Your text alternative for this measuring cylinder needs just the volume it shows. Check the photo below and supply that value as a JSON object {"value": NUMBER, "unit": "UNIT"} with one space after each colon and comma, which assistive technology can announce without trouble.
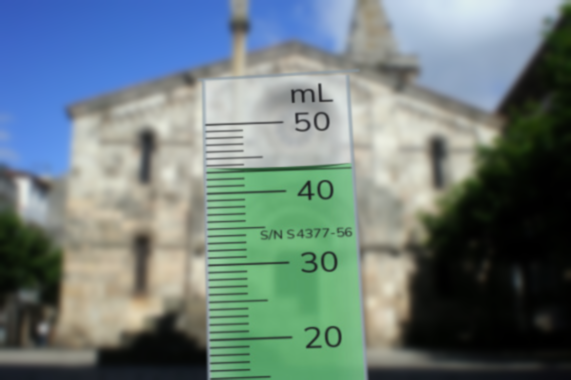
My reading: {"value": 43, "unit": "mL"}
